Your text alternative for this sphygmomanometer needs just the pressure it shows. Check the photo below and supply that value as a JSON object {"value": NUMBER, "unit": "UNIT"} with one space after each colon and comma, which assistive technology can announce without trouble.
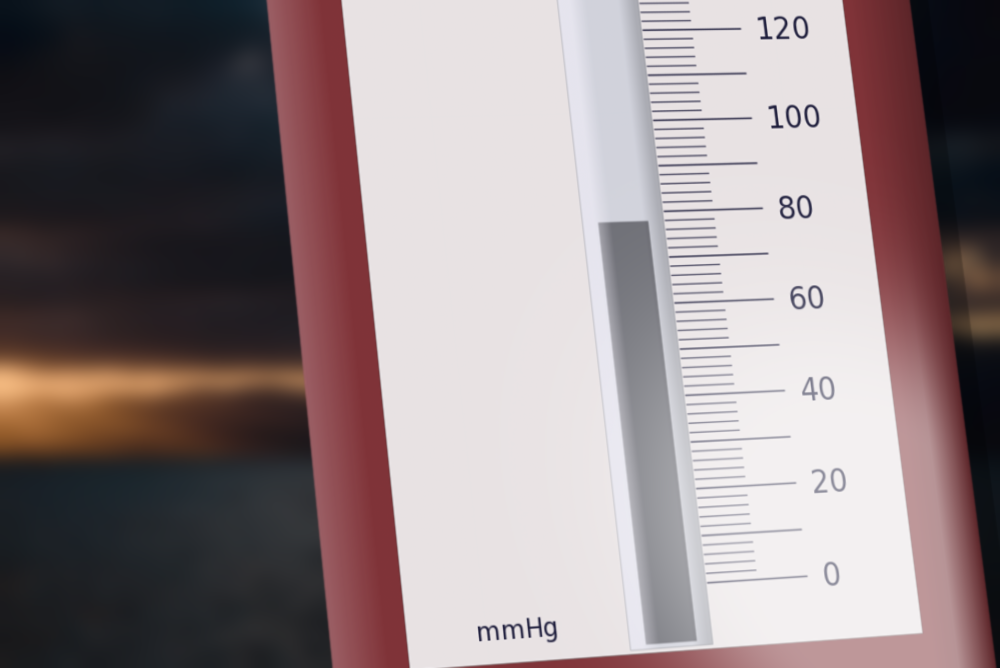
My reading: {"value": 78, "unit": "mmHg"}
